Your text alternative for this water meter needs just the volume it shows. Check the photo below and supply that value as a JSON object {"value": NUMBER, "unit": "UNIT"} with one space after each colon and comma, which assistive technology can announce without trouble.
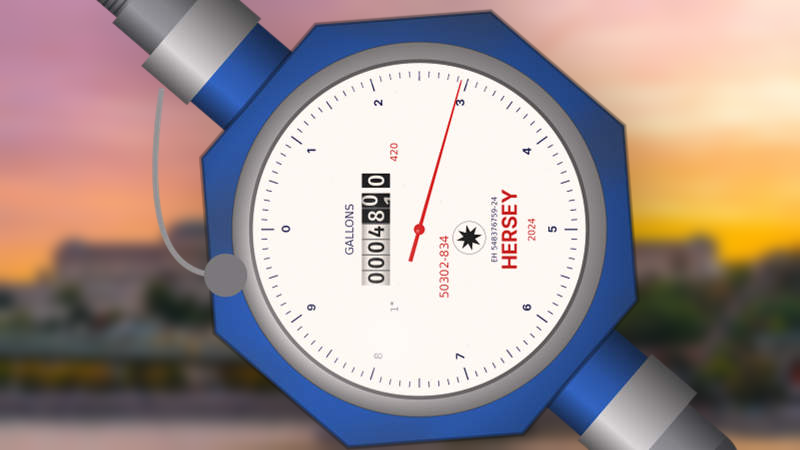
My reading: {"value": 4802.9, "unit": "gal"}
